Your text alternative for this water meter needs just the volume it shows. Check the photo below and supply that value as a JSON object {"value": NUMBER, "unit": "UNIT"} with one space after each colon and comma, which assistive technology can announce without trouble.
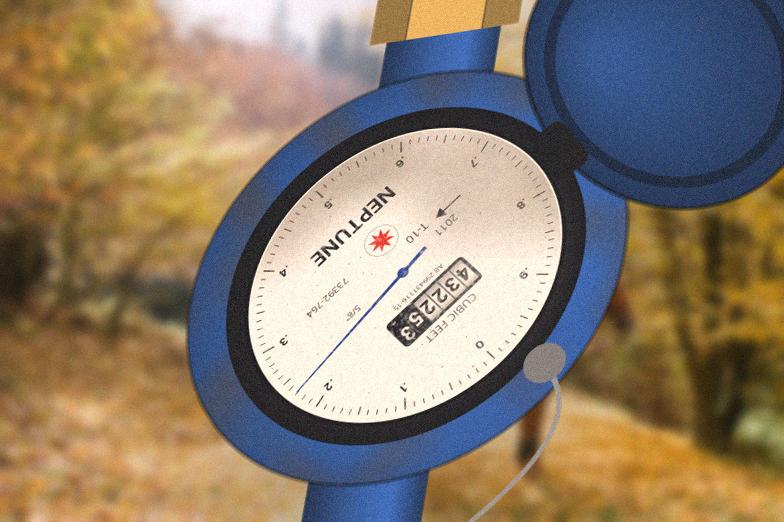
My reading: {"value": 432253.23, "unit": "ft³"}
